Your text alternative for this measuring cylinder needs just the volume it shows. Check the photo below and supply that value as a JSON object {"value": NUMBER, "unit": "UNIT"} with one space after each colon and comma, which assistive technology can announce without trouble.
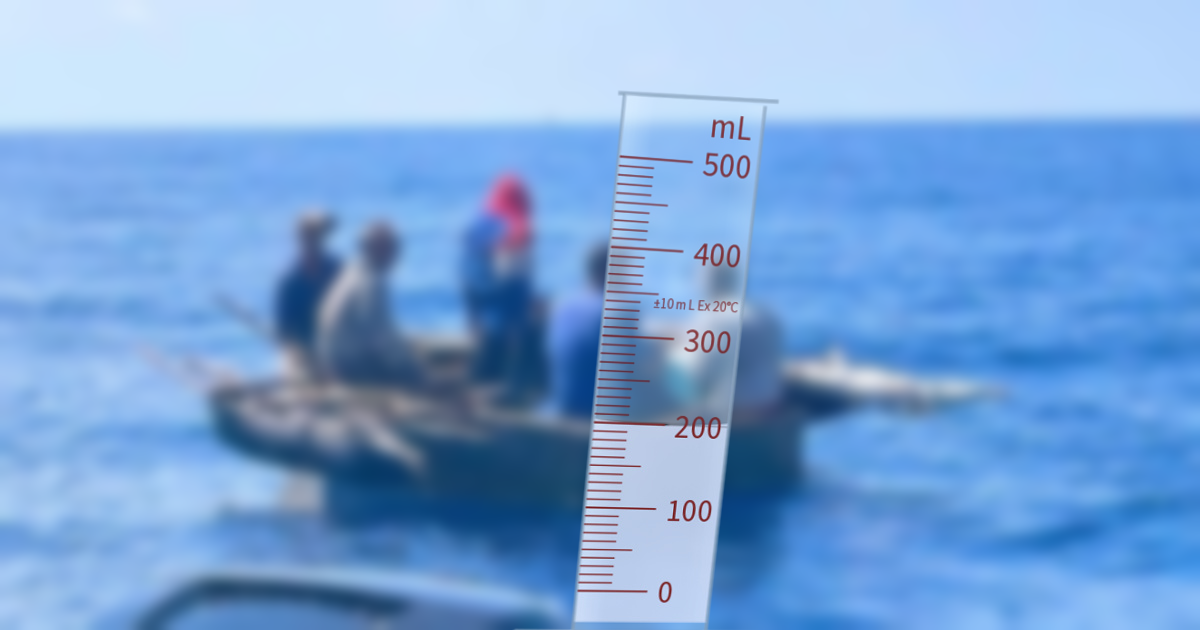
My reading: {"value": 200, "unit": "mL"}
